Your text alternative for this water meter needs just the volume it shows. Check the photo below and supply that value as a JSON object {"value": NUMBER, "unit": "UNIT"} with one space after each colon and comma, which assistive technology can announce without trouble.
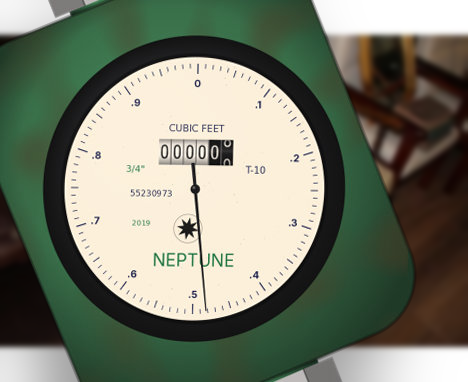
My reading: {"value": 8.48, "unit": "ft³"}
